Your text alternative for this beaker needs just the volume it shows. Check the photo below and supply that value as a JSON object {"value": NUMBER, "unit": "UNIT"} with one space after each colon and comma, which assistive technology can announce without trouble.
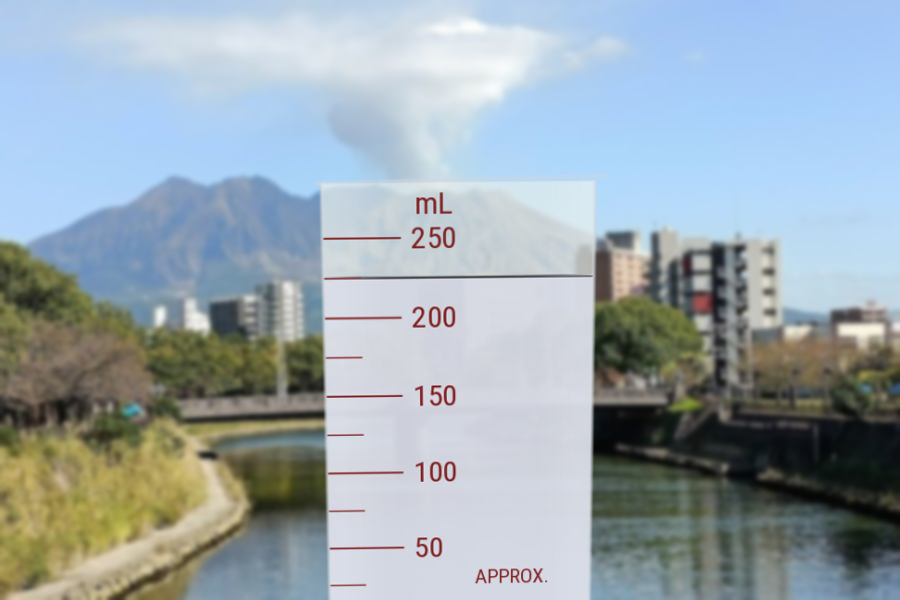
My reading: {"value": 225, "unit": "mL"}
